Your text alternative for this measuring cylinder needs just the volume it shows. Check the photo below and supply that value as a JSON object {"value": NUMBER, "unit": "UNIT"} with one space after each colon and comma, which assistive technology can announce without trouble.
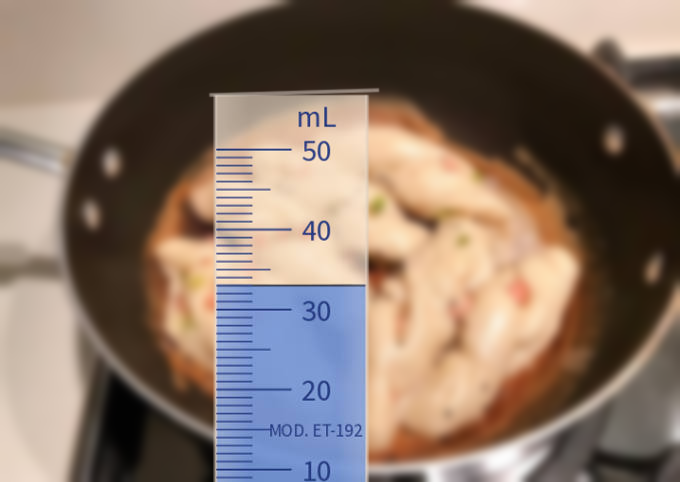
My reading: {"value": 33, "unit": "mL"}
